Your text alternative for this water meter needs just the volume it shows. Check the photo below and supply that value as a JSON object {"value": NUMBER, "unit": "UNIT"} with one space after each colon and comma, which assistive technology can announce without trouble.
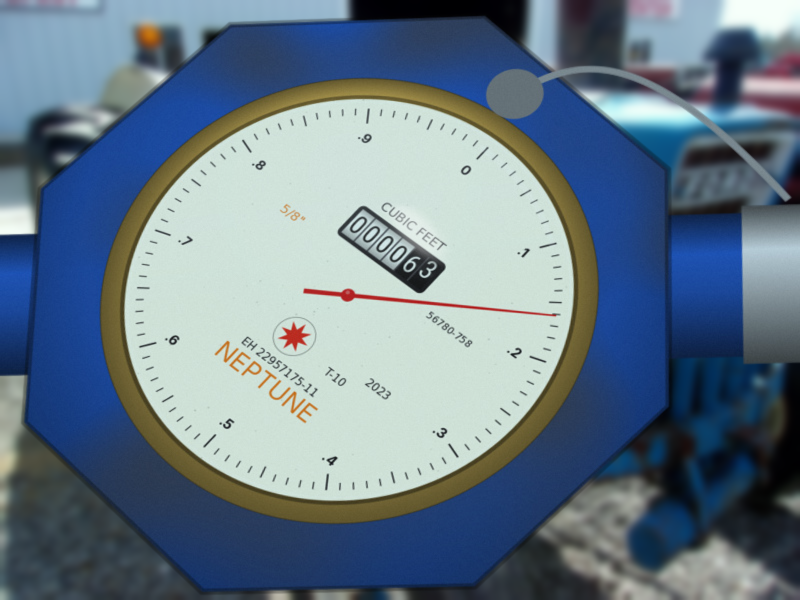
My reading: {"value": 63.16, "unit": "ft³"}
